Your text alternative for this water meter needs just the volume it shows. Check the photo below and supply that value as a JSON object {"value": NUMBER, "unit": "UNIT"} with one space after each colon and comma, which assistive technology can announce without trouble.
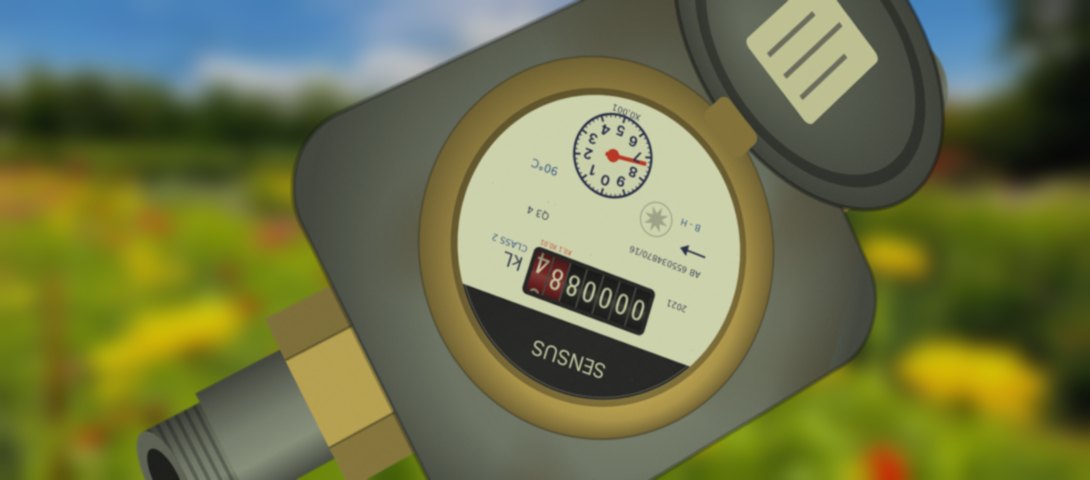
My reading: {"value": 8.837, "unit": "kL"}
